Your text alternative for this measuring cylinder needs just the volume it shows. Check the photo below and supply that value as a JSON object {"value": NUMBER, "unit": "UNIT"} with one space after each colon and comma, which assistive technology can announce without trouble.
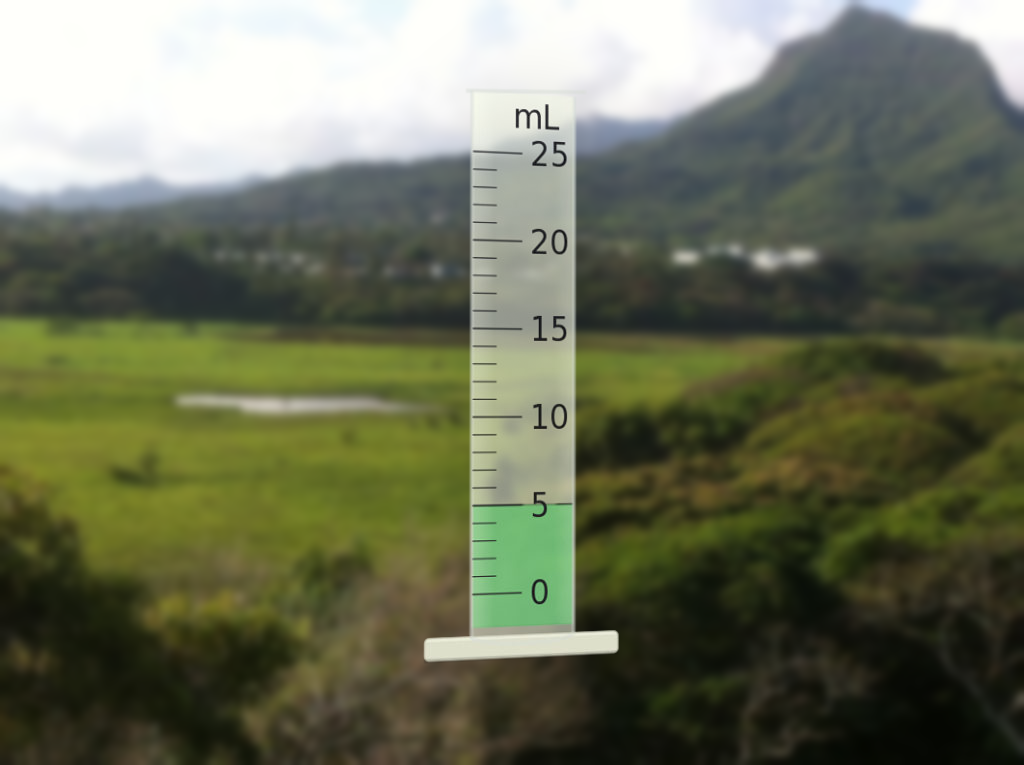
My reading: {"value": 5, "unit": "mL"}
